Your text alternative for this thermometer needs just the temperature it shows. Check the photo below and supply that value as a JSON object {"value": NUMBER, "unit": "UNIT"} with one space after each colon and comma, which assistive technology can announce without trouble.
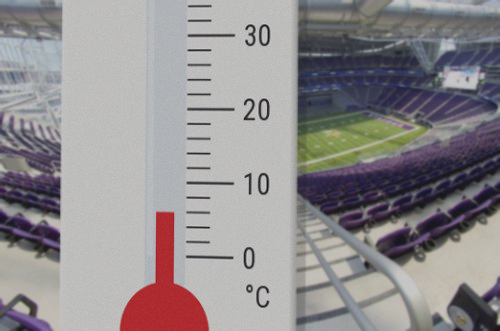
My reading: {"value": 6, "unit": "°C"}
